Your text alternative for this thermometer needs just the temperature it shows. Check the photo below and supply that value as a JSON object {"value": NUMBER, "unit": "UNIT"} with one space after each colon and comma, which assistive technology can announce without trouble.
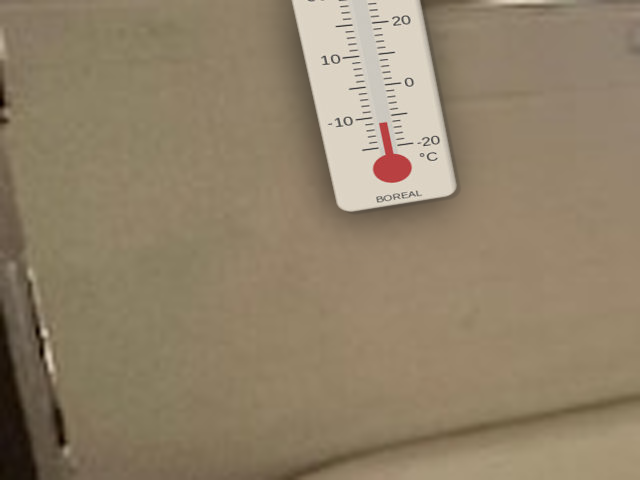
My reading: {"value": -12, "unit": "°C"}
